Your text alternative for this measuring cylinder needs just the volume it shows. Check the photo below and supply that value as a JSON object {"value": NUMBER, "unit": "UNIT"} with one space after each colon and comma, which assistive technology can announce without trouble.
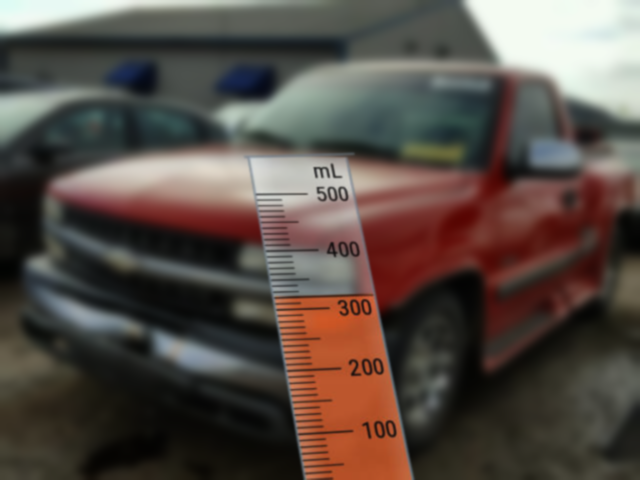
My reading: {"value": 320, "unit": "mL"}
